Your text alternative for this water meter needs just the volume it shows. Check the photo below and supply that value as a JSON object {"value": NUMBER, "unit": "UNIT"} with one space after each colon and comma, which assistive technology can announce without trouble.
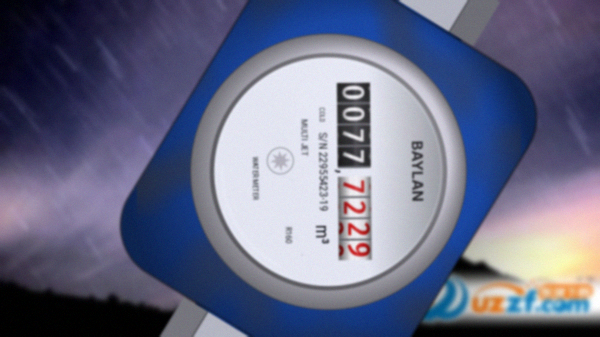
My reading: {"value": 77.7229, "unit": "m³"}
